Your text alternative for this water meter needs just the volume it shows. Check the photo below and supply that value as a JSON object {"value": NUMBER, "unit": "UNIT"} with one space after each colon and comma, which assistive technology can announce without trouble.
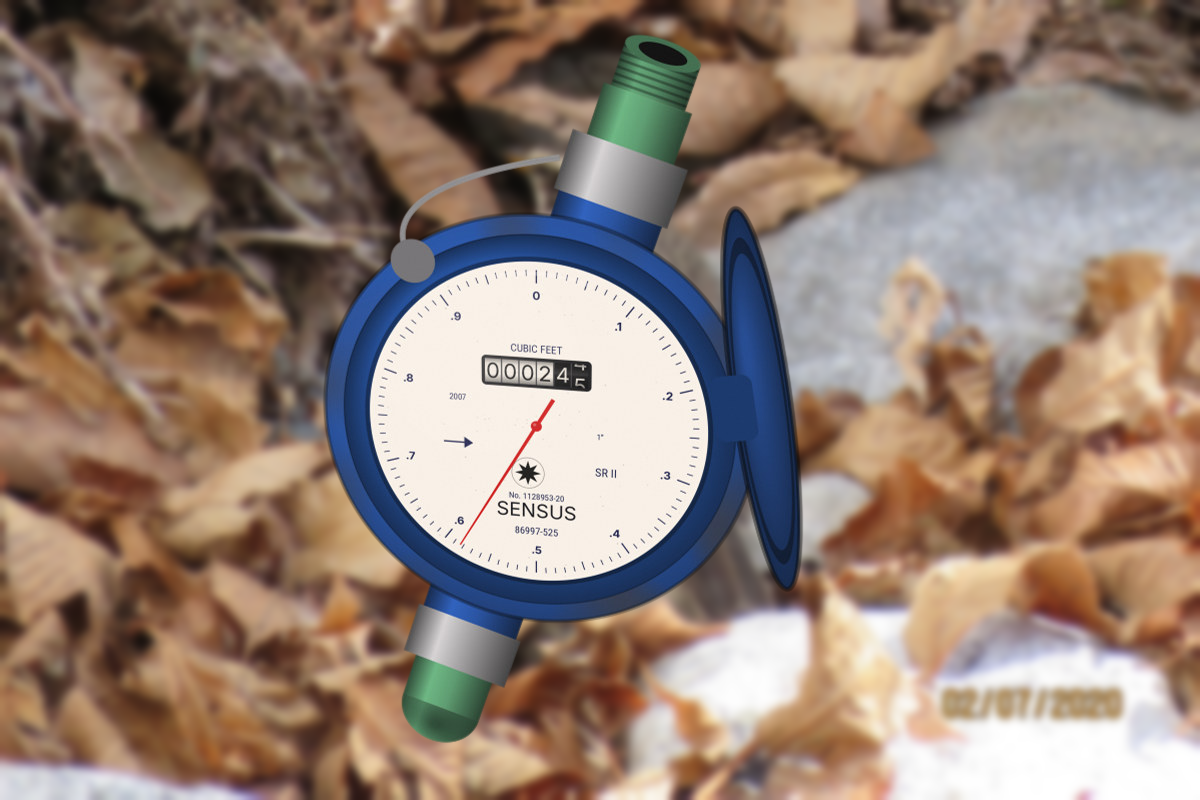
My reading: {"value": 244.58, "unit": "ft³"}
